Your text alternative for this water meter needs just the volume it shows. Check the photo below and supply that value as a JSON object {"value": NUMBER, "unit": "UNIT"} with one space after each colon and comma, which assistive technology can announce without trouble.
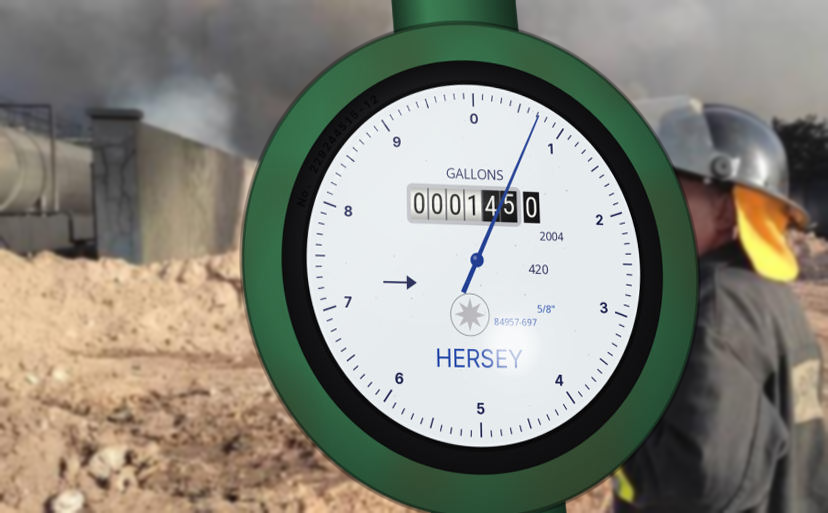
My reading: {"value": 1450.7, "unit": "gal"}
